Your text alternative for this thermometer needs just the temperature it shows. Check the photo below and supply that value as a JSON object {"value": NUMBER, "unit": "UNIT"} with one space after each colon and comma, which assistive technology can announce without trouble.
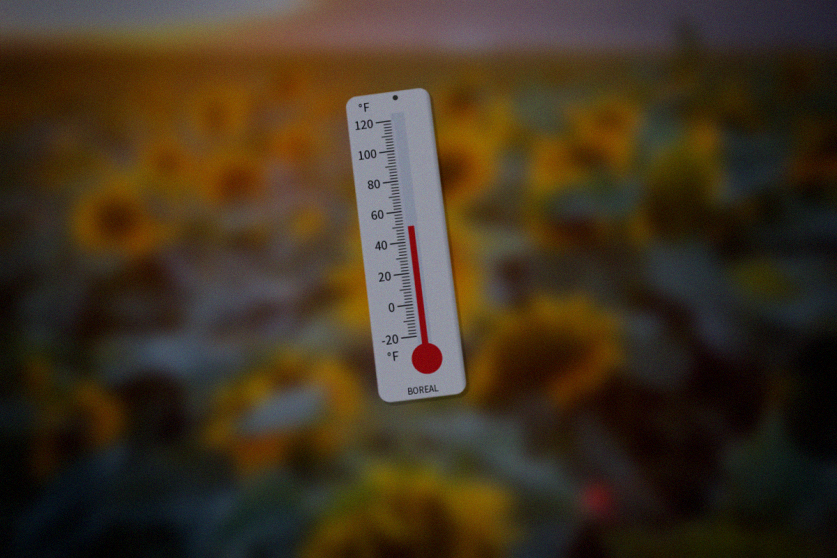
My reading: {"value": 50, "unit": "°F"}
